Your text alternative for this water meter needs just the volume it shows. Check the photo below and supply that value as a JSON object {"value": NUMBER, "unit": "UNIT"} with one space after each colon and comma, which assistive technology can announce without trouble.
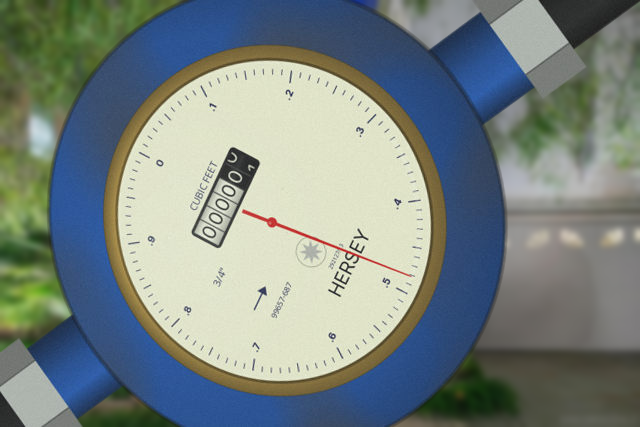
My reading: {"value": 0.48, "unit": "ft³"}
